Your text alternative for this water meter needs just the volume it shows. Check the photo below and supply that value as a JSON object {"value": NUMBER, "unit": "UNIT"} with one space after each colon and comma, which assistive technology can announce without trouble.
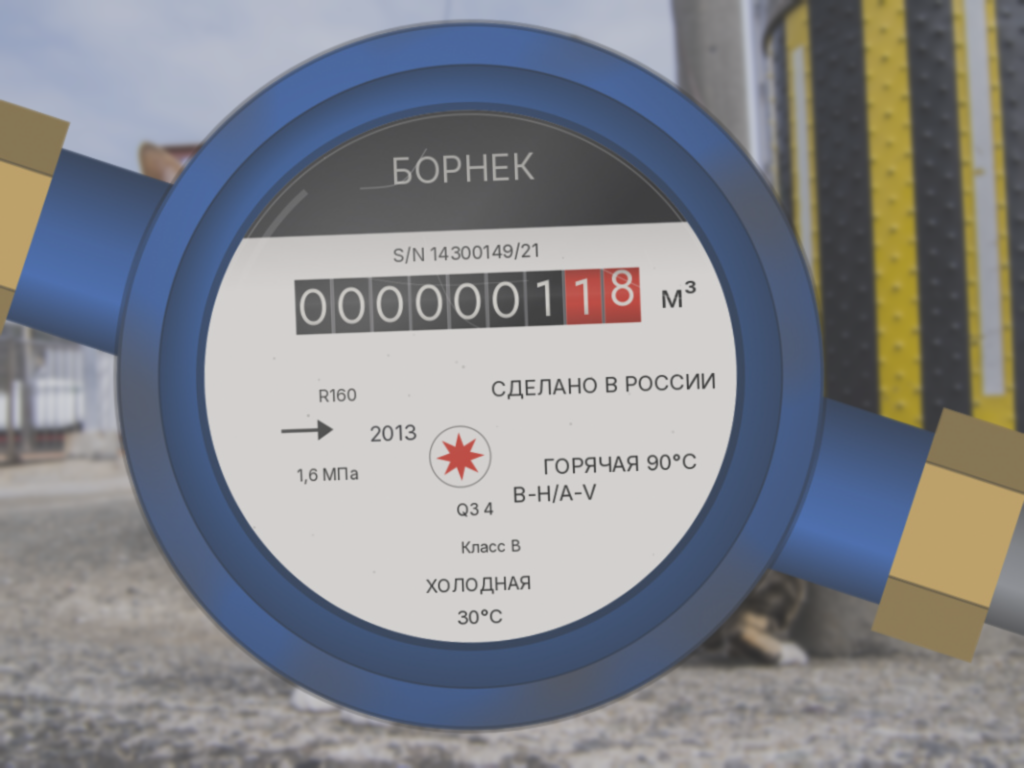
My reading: {"value": 1.18, "unit": "m³"}
